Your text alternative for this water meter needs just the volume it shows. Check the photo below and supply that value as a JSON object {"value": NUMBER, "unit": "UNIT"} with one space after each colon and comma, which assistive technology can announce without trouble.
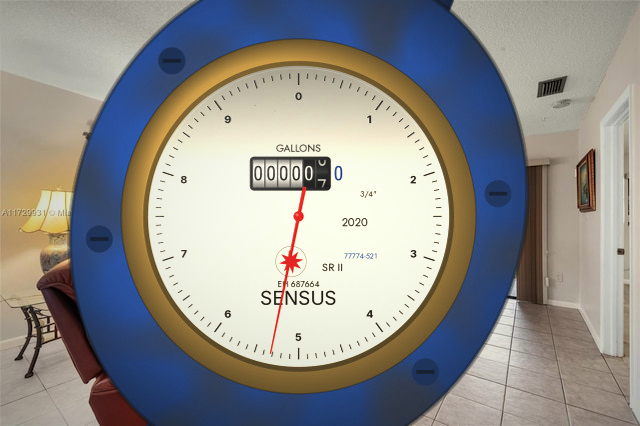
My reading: {"value": 65.3, "unit": "gal"}
